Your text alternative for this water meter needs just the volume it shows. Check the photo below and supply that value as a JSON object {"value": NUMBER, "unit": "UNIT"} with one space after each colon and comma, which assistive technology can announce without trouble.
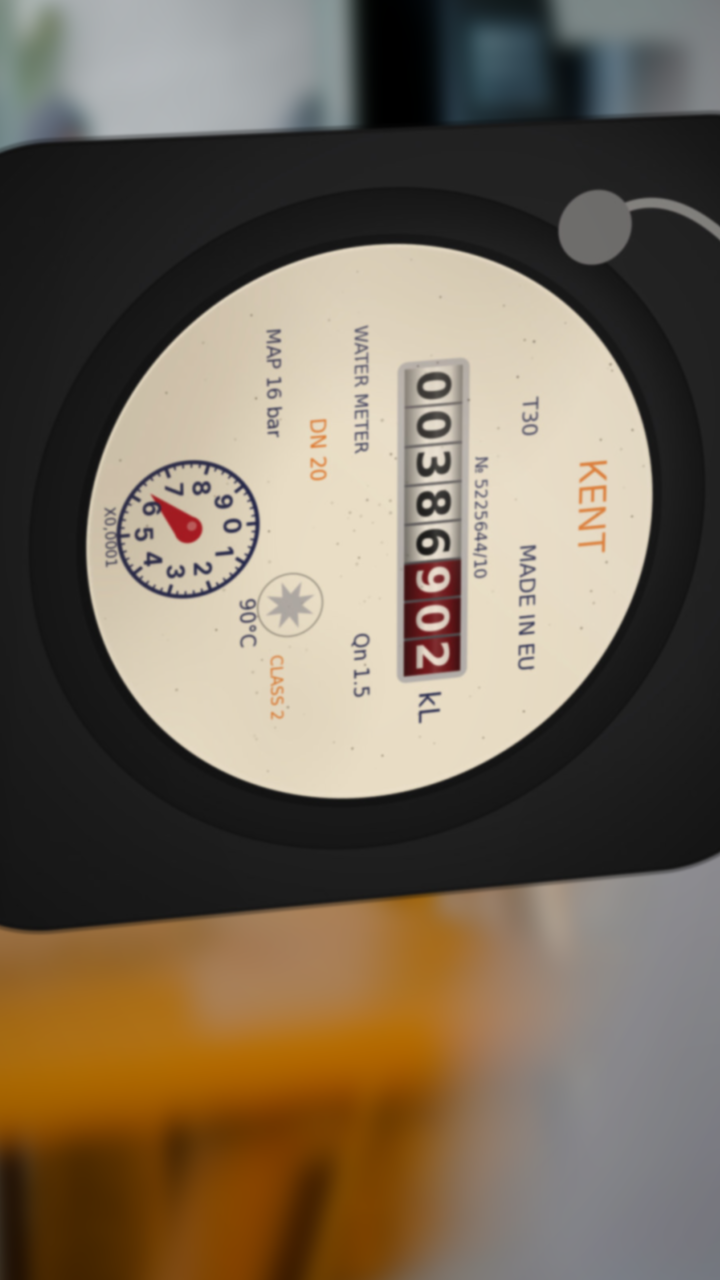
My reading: {"value": 386.9026, "unit": "kL"}
